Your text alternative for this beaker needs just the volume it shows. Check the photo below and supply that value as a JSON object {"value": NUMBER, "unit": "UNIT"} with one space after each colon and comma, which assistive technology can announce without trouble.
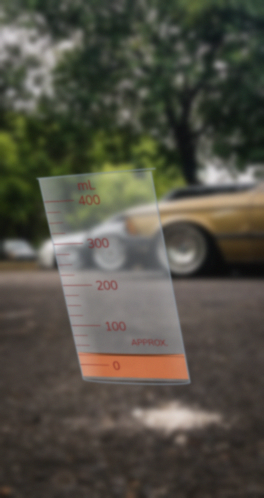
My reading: {"value": 25, "unit": "mL"}
